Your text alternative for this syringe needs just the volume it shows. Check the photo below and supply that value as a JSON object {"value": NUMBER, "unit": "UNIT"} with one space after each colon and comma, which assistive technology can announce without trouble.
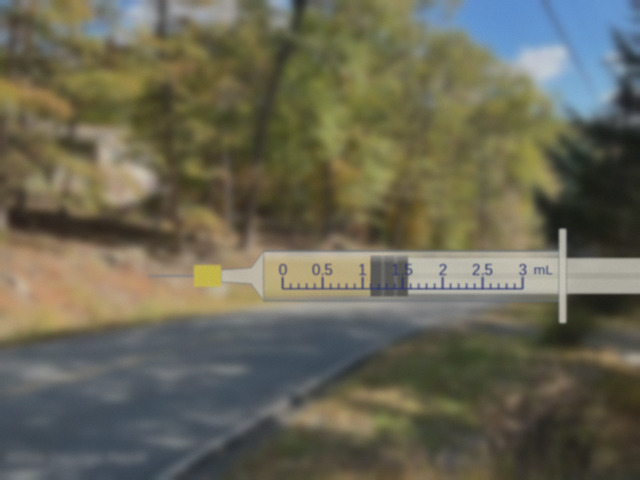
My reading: {"value": 1.1, "unit": "mL"}
